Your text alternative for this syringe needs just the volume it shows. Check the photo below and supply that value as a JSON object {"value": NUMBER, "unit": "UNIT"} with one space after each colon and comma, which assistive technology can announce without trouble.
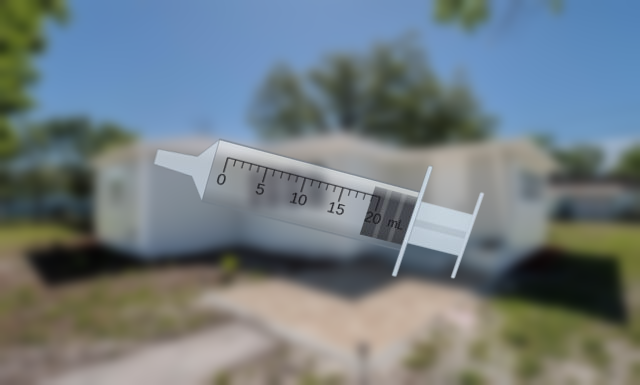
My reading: {"value": 19, "unit": "mL"}
